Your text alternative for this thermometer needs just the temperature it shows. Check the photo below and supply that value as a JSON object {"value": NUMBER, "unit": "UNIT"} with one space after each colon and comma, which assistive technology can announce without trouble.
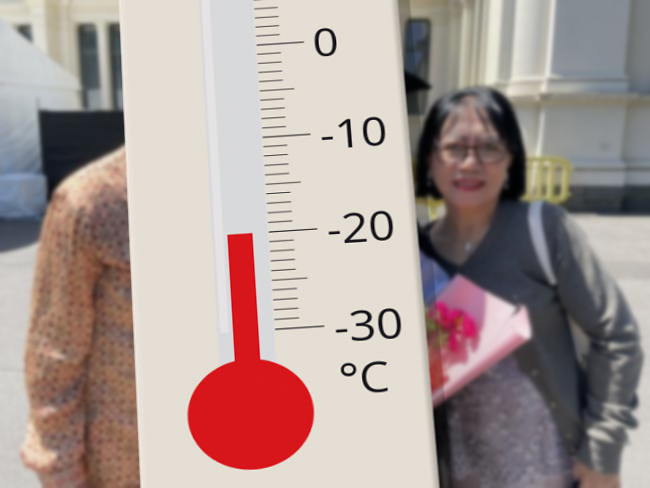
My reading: {"value": -20, "unit": "°C"}
